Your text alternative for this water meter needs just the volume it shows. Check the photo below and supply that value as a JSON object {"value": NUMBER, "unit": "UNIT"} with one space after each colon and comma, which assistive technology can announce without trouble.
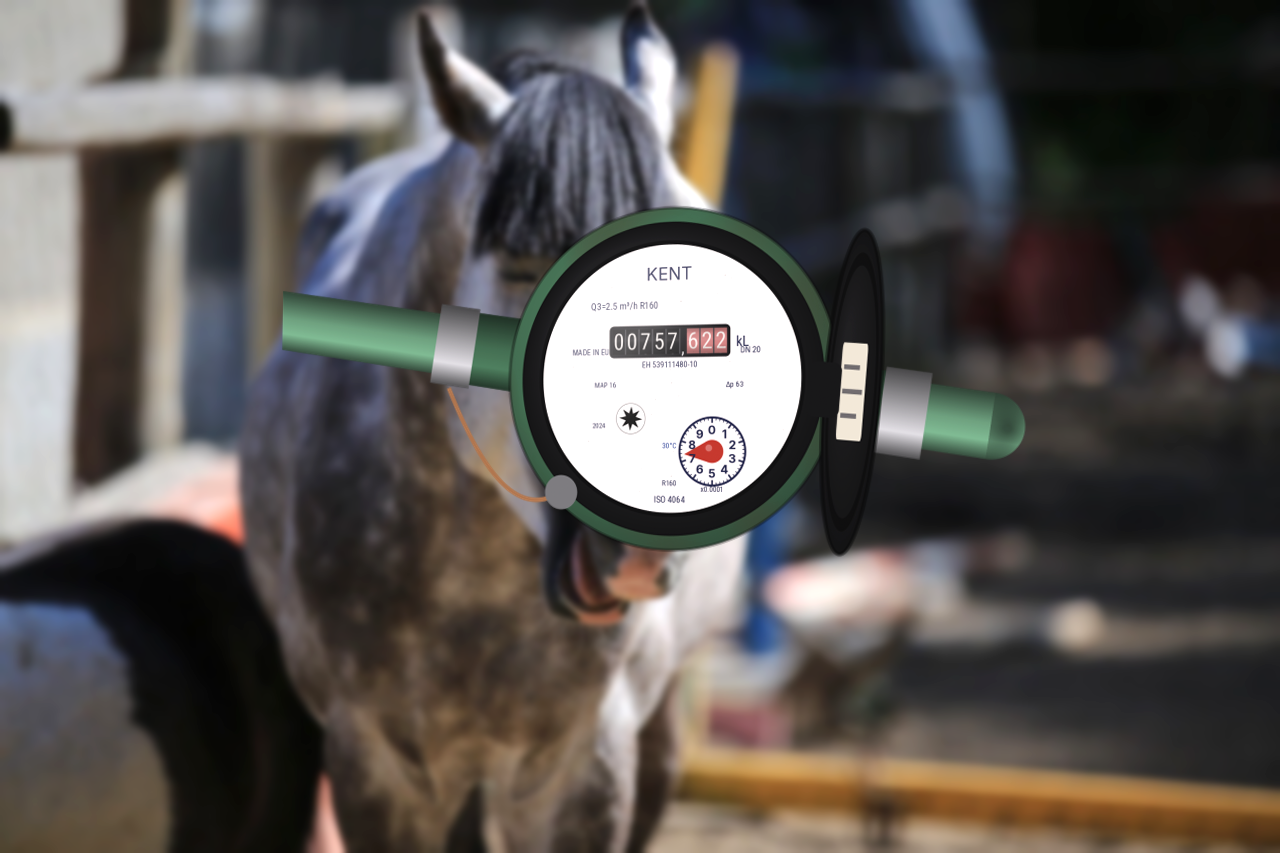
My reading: {"value": 757.6227, "unit": "kL"}
